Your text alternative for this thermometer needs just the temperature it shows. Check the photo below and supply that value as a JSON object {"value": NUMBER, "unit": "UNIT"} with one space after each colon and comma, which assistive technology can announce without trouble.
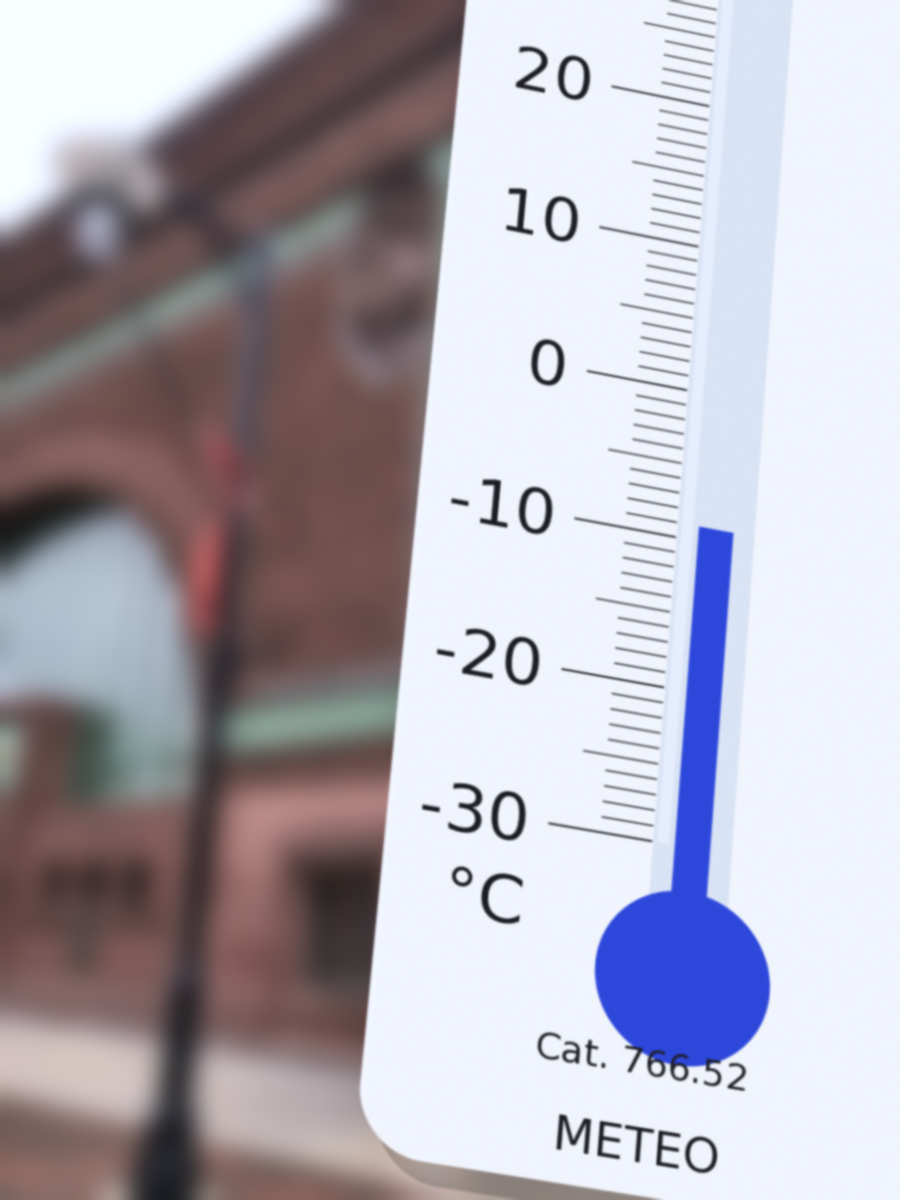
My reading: {"value": -9, "unit": "°C"}
